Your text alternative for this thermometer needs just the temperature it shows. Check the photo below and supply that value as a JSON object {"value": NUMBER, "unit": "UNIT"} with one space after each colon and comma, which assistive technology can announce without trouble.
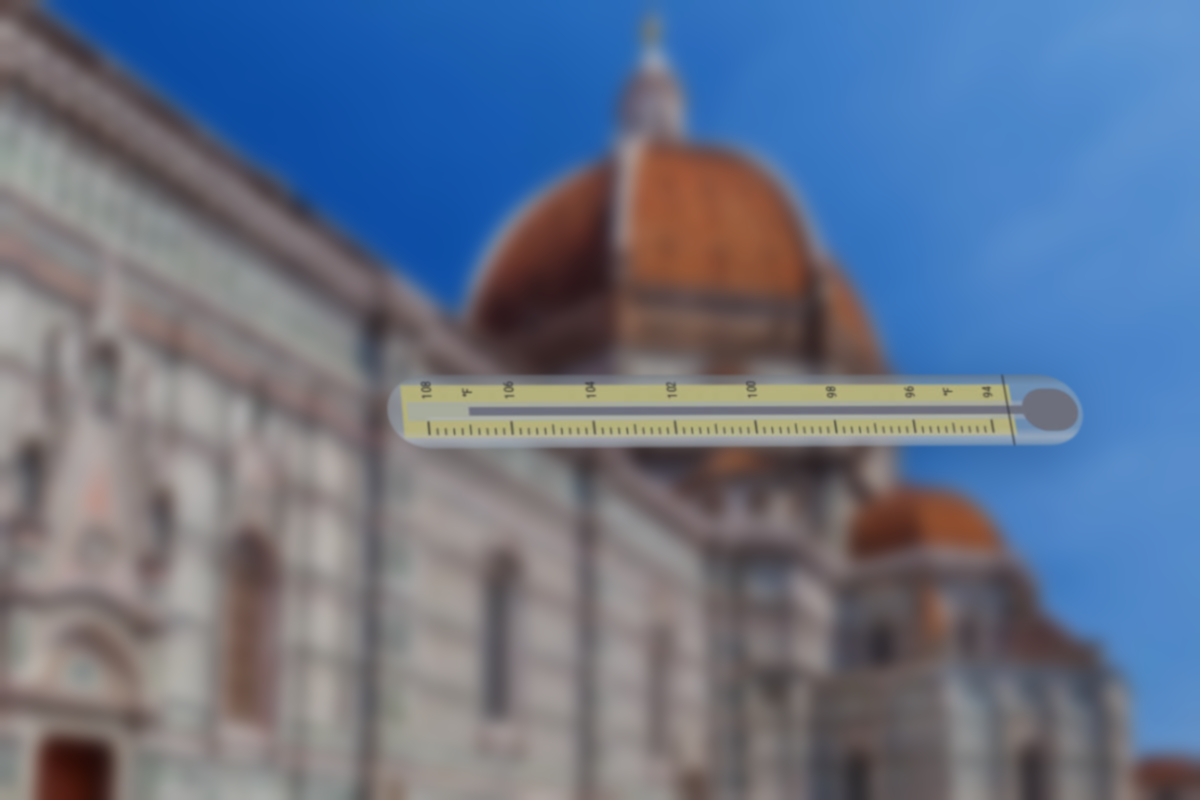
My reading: {"value": 107, "unit": "°F"}
